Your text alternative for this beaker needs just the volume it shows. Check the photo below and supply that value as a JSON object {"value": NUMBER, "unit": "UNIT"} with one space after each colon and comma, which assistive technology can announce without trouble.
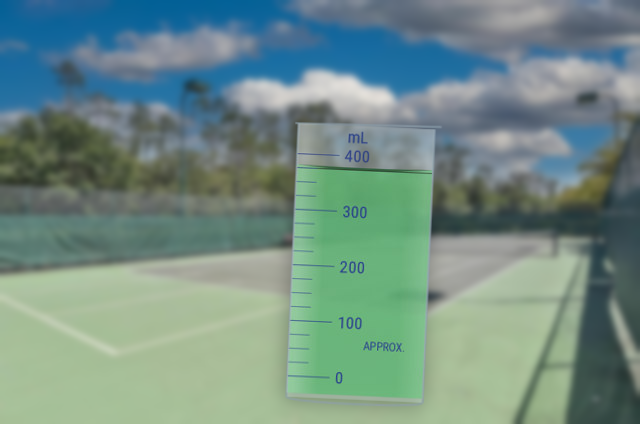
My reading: {"value": 375, "unit": "mL"}
